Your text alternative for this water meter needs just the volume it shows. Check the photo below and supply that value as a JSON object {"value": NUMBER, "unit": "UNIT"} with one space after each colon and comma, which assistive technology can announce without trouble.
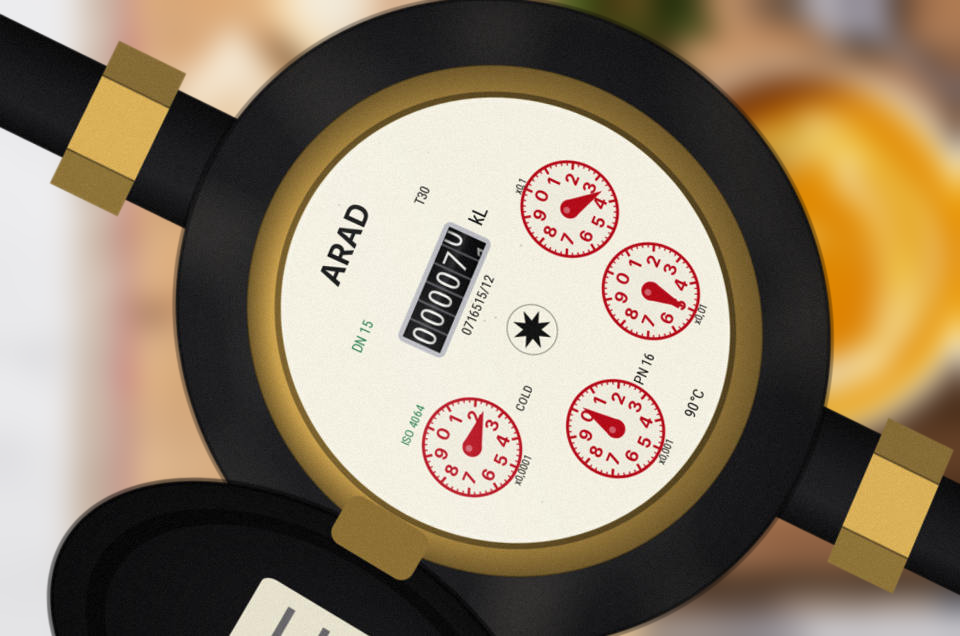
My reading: {"value": 70.3502, "unit": "kL"}
